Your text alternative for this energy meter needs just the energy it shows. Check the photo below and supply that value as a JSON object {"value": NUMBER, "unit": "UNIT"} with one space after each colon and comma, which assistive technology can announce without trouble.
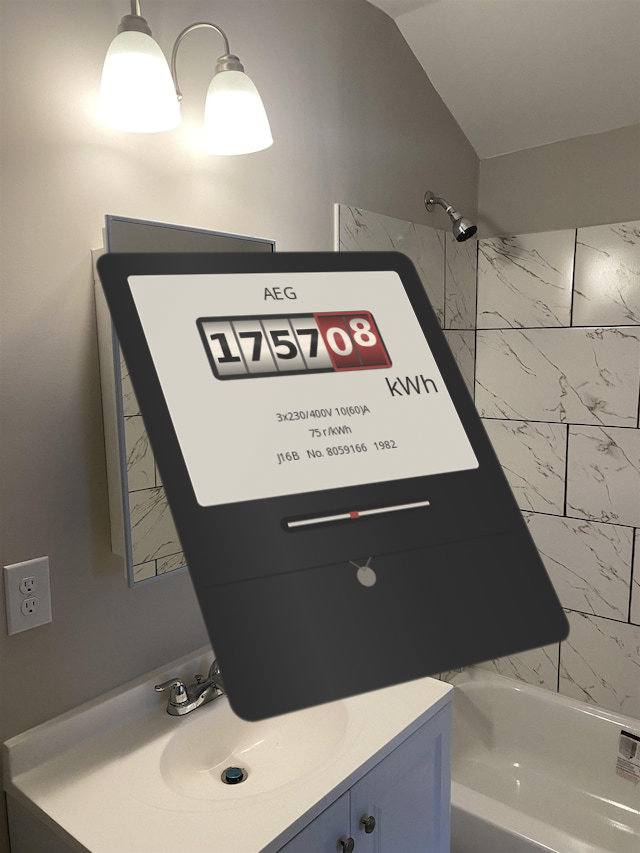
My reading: {"value": 1757.08, "unit": "kWh"}
